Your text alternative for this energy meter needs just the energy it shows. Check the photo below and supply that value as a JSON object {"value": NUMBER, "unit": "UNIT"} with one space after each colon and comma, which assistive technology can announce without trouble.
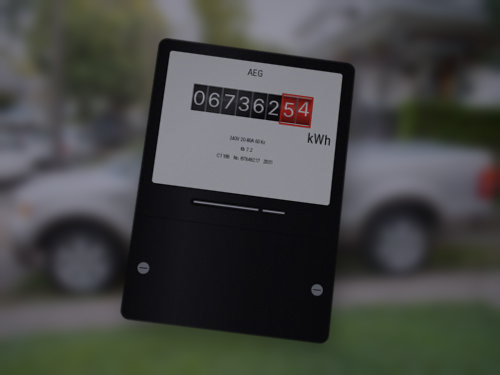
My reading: {"value": 67362.54, "unit": "kWh"}
